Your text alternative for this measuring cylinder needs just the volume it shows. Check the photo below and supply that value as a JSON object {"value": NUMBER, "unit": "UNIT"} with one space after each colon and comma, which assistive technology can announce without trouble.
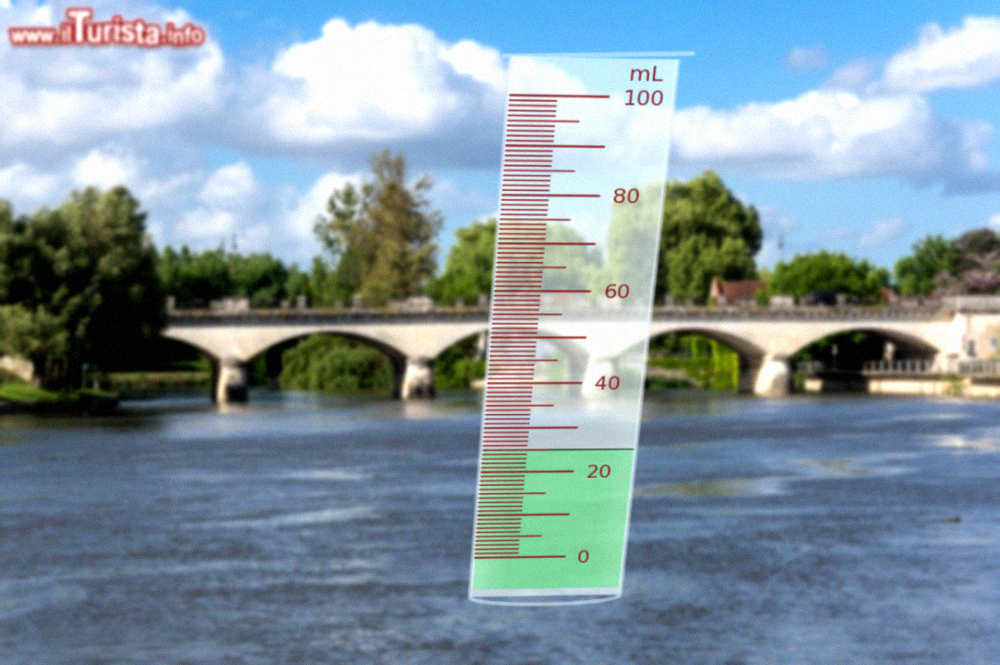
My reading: {"value": 25, "unit": "mL"}
